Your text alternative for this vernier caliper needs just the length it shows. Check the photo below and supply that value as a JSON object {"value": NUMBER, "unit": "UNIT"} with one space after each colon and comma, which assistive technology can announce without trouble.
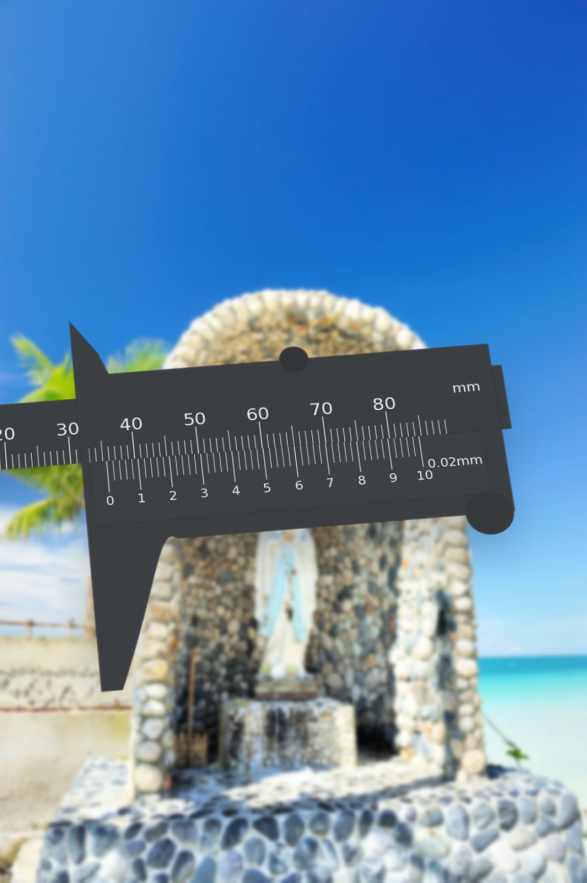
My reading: {"value": 35.6, "unit": "mm"}
